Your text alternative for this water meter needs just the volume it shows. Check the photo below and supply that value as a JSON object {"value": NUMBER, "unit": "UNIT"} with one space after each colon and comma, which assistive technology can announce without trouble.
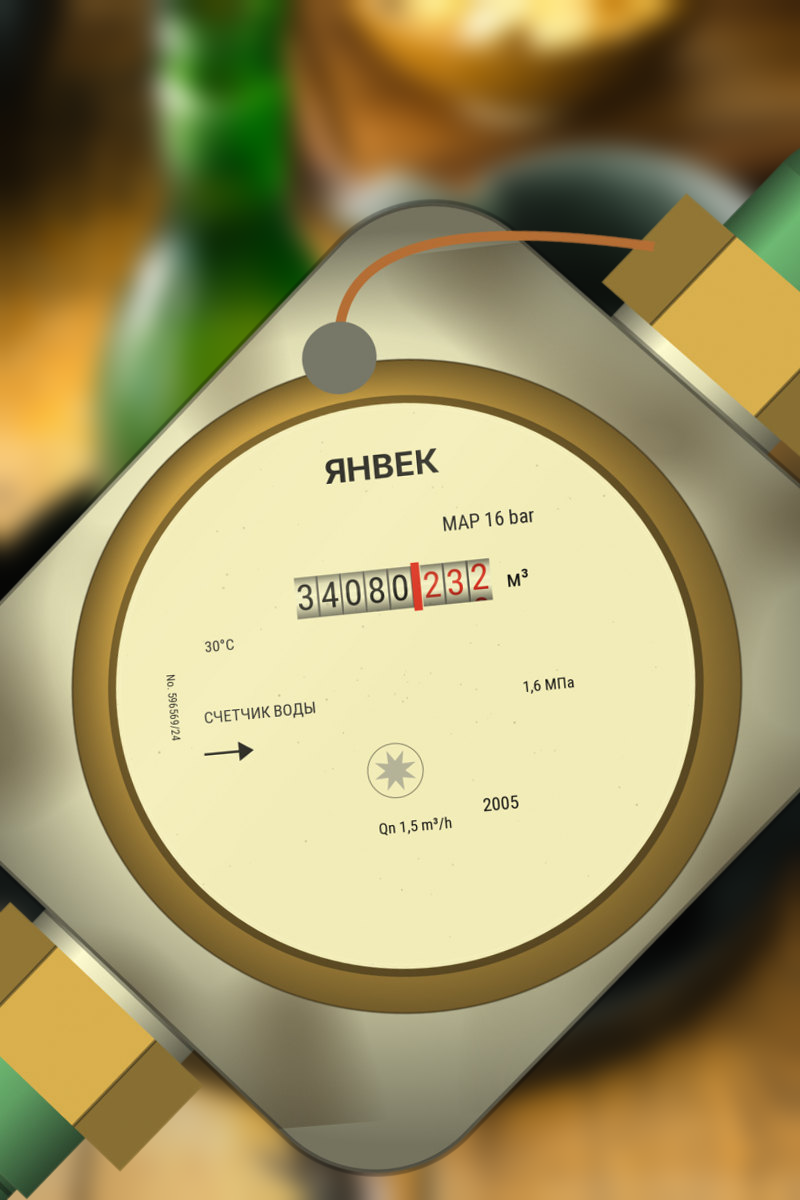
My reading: {"value": 34080.232, "unit": "m³"}
